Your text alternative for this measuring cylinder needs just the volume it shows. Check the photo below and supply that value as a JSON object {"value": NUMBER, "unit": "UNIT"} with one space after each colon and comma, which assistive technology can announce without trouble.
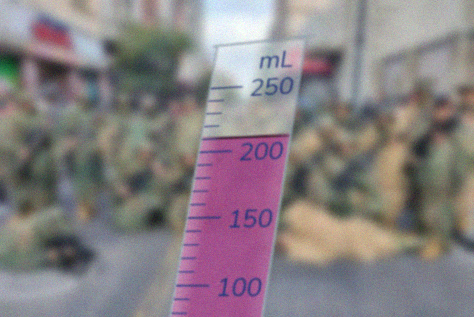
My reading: {"value": 210, "unit": "mL"}
